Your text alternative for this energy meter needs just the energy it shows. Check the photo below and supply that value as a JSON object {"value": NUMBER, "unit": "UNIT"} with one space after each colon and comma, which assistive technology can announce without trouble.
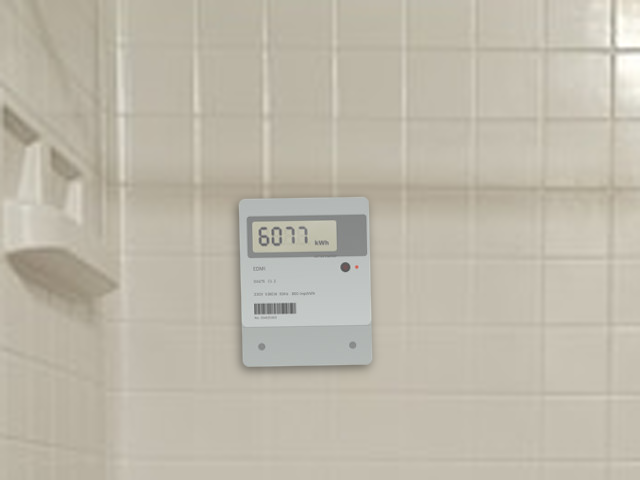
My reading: {"value": 6077, "unit": "kWh"}
